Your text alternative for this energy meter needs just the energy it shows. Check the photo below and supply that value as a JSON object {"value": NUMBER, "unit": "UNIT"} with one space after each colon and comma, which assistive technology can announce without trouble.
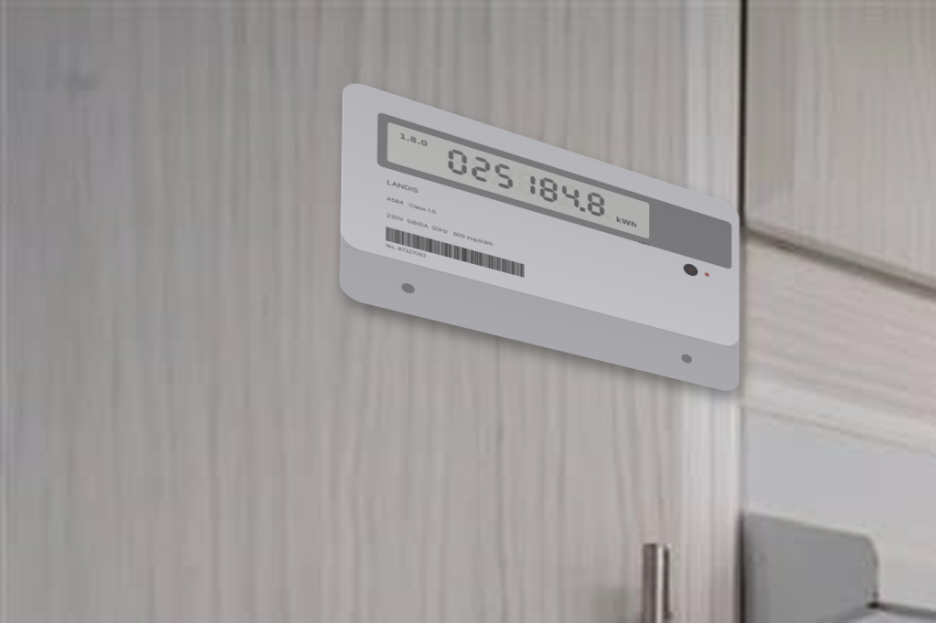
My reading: {"value": 25184.8, "unit": "kWh"}
